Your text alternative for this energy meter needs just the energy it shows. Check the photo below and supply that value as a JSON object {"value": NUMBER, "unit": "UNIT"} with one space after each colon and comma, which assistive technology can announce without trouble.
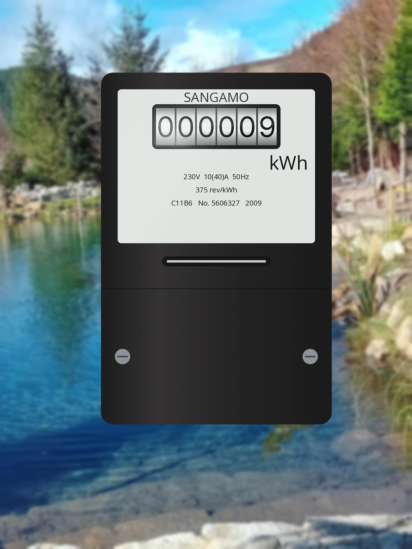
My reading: {"value": 9, "unit": "kWh"}
